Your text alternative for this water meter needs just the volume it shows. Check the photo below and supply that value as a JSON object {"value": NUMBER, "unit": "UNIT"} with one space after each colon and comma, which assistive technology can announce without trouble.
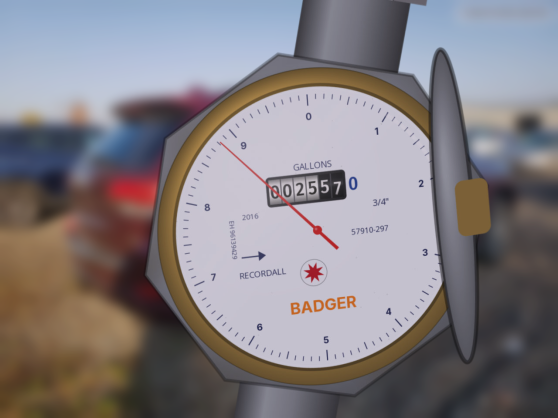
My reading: {"value": 25568.8, "unit": "gal"}
